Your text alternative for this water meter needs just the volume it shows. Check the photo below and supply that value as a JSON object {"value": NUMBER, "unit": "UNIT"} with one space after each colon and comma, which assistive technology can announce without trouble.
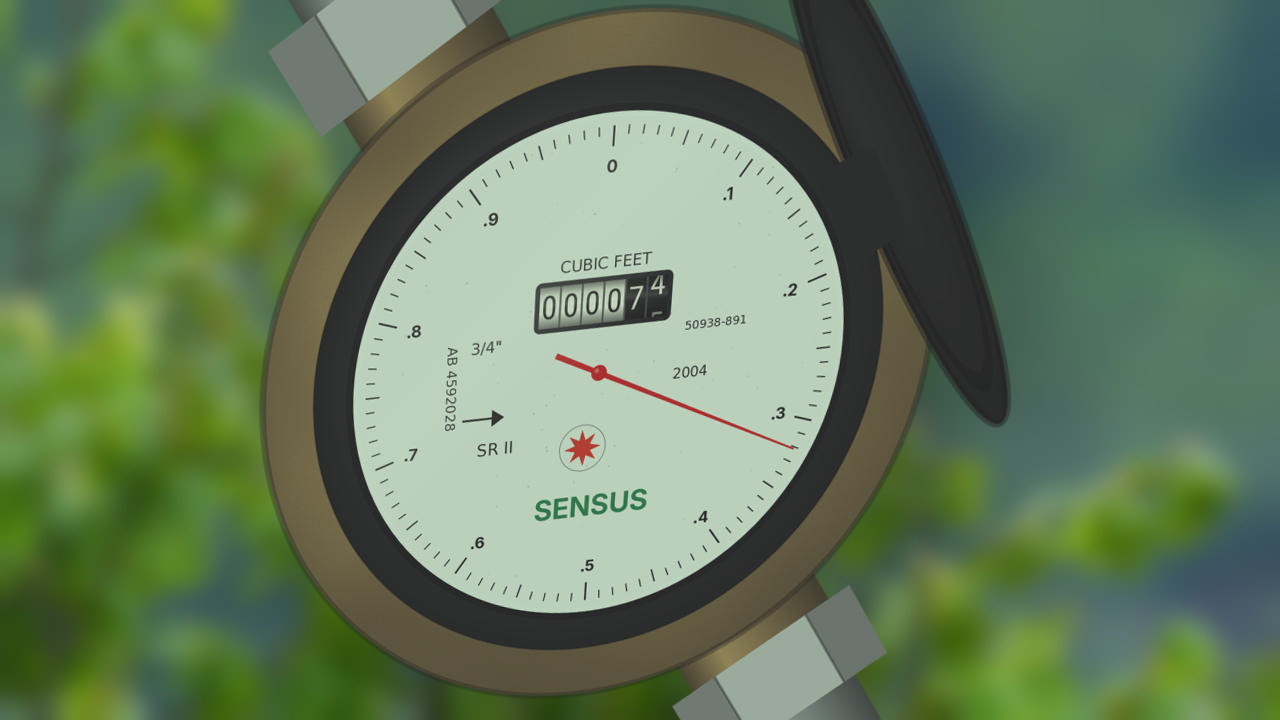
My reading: {"value": 74.32, "unit": "ft³"}
